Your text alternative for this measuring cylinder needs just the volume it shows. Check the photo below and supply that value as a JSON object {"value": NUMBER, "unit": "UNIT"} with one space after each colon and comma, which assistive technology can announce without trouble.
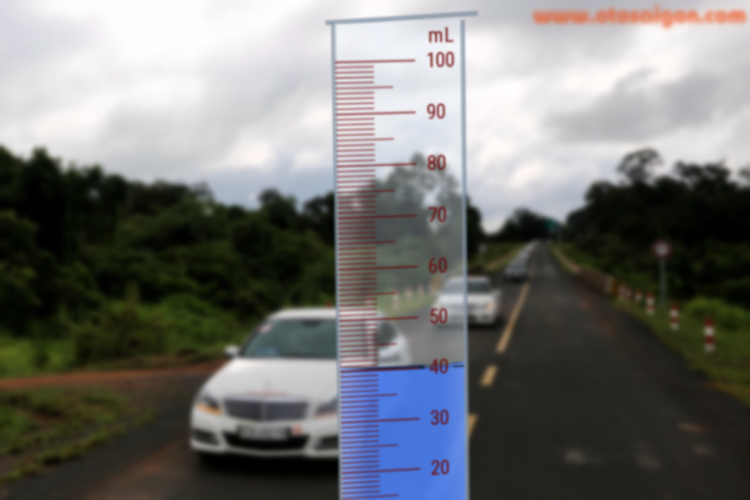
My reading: {"value": 40, "unit": "mL"}
